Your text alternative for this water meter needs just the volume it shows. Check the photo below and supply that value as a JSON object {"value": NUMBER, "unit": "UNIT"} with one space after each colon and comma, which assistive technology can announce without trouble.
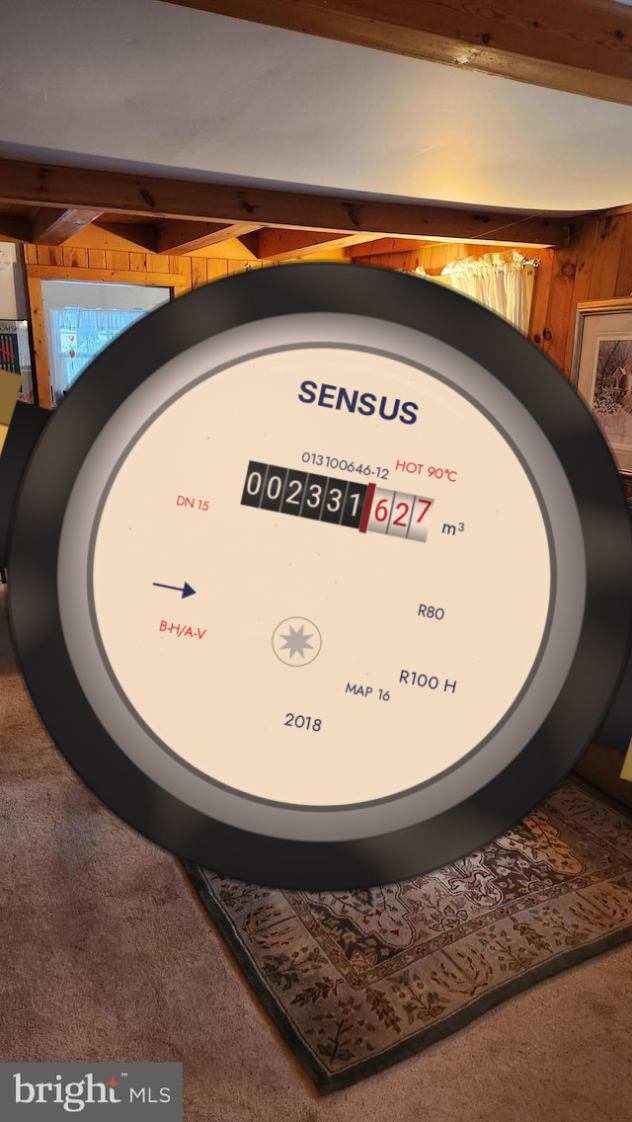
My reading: {"value": 2331.627, "unit": "m³"}
